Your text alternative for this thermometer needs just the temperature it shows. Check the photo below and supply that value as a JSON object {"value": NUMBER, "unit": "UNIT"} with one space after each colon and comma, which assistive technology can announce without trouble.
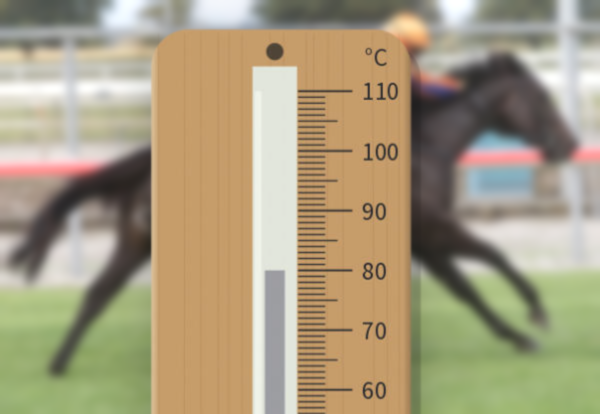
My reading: {"value": 80, "unit": "°C"}
